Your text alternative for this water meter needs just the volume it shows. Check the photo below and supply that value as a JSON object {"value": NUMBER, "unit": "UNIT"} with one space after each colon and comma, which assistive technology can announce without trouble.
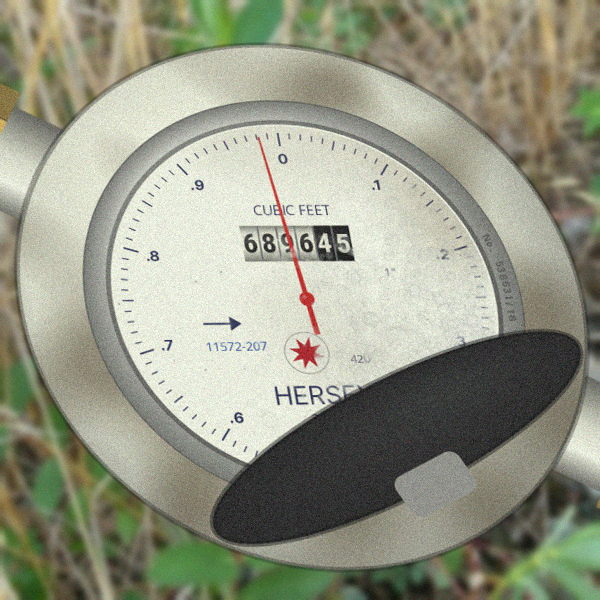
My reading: {"value": 689644.98, "unit": "ft³"}
